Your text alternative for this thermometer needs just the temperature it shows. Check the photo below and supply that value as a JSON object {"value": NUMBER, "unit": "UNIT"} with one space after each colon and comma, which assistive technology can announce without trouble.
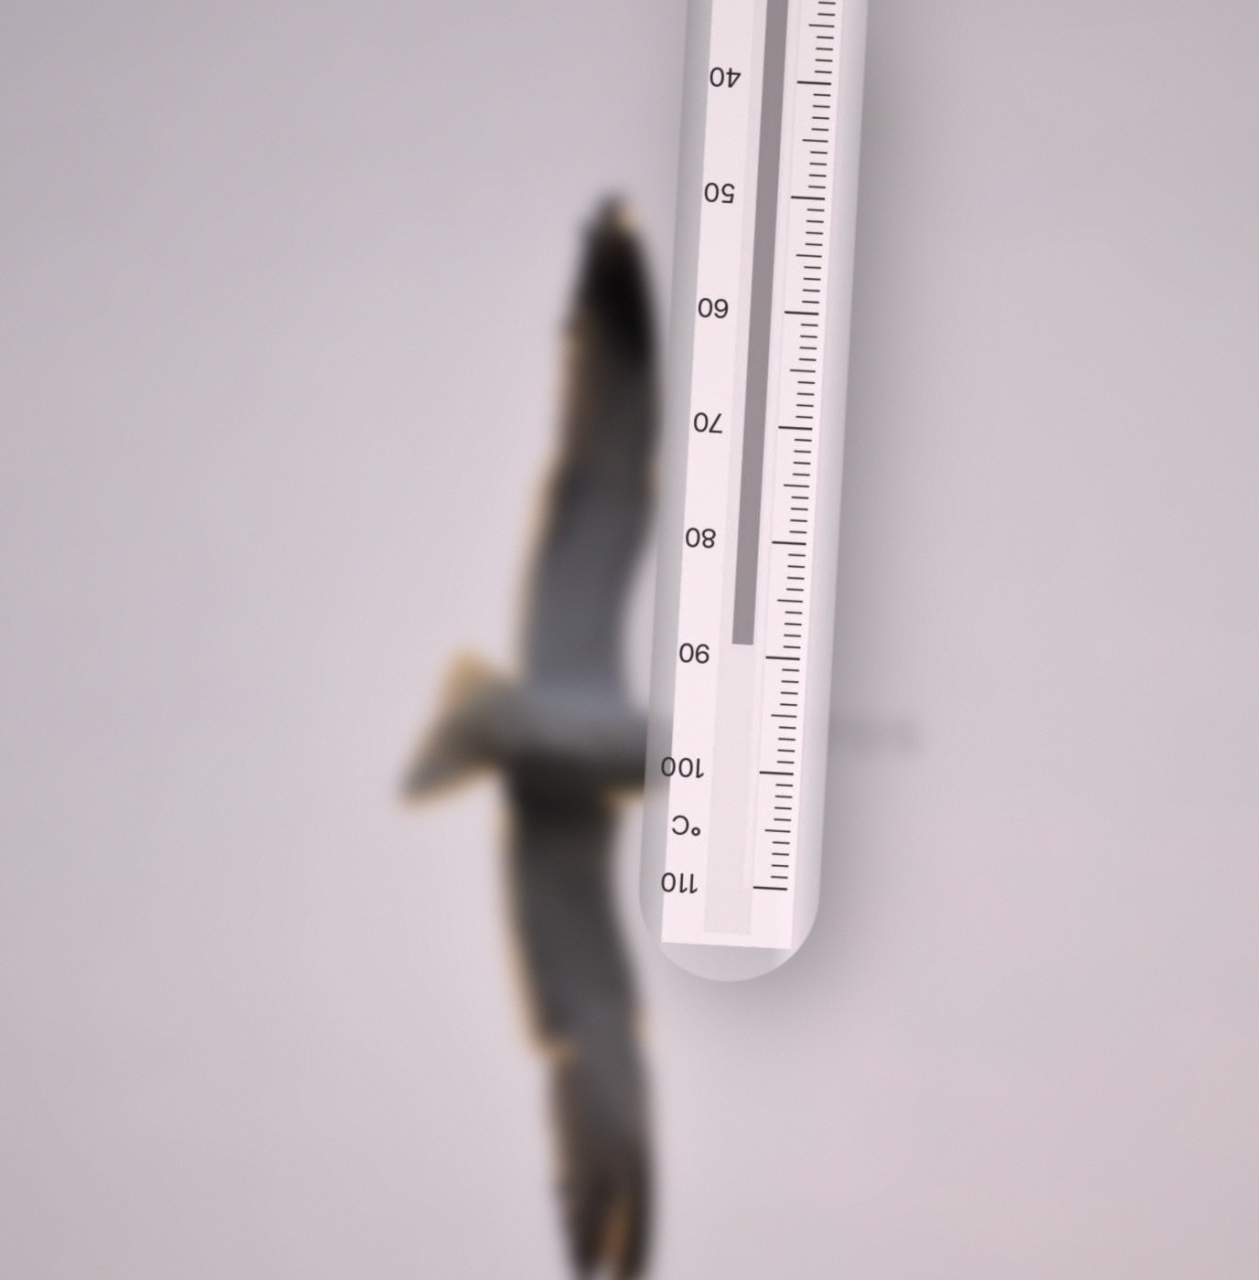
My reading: {"value": 89, "unit": "°C"}
